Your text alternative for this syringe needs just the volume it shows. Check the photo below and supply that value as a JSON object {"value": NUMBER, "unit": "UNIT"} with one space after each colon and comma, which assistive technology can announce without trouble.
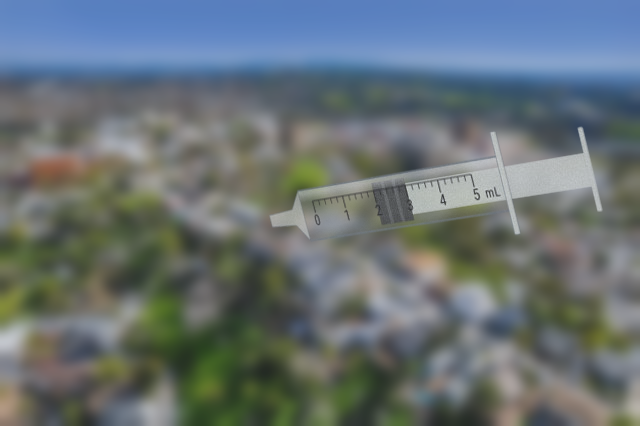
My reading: {"value": 2, "unit": "mL"}
